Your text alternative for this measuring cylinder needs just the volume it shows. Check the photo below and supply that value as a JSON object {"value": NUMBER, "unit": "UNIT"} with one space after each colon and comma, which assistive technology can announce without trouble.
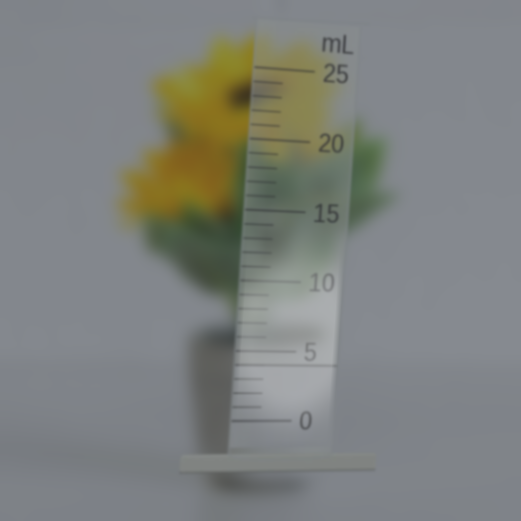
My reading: {"value": 4, "unit": "mL"}
